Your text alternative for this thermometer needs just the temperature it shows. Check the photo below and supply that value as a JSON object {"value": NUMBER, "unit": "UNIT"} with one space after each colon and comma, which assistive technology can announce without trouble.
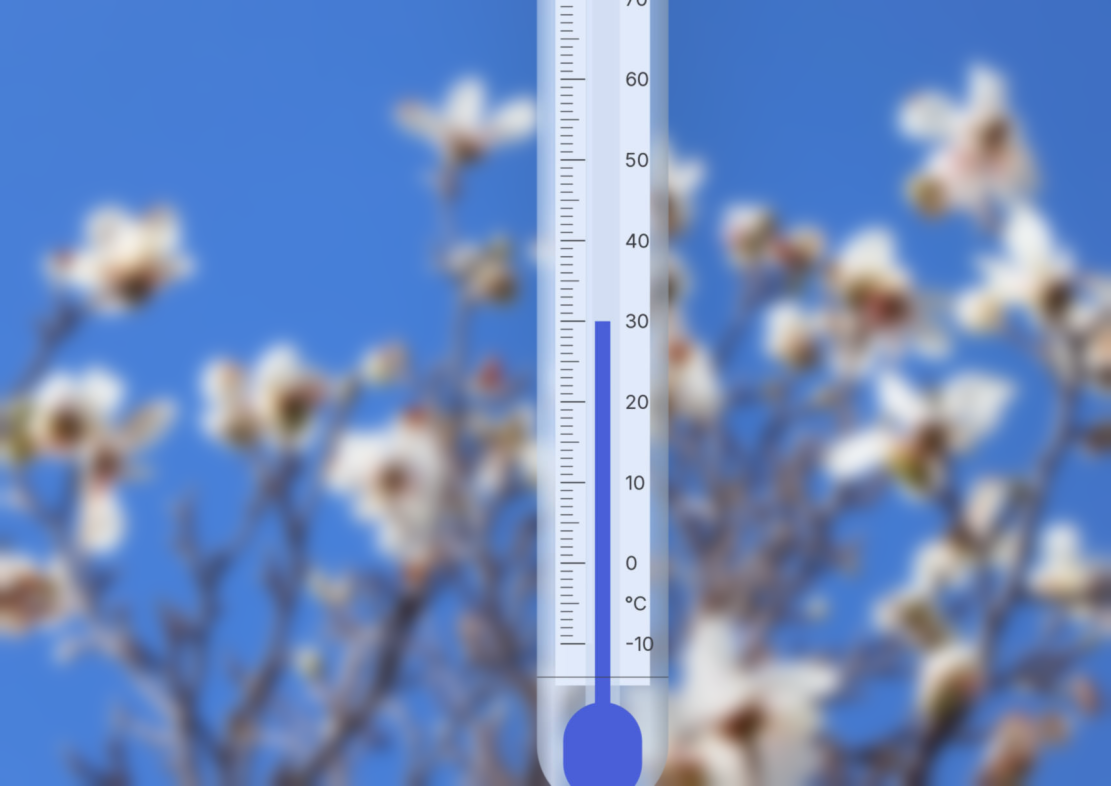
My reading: {"value": 30, "unit": "°C"}
